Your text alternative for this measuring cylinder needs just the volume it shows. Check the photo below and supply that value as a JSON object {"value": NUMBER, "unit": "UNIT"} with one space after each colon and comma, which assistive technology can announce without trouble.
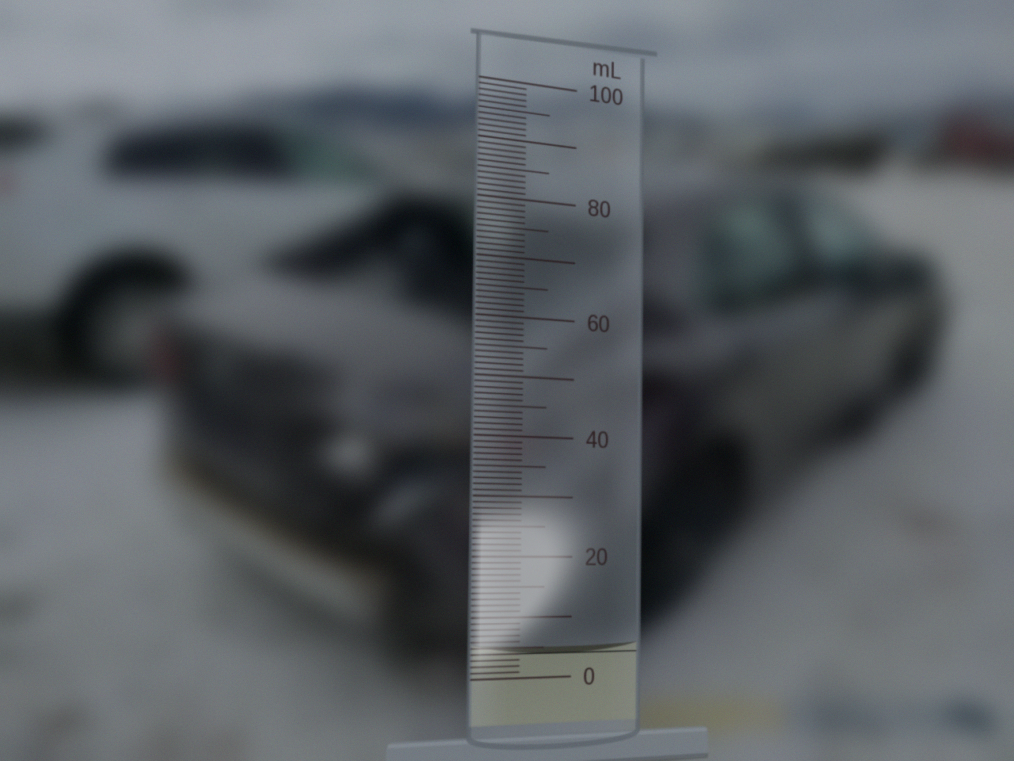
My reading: {"value": 4, "unit": "mL"}
